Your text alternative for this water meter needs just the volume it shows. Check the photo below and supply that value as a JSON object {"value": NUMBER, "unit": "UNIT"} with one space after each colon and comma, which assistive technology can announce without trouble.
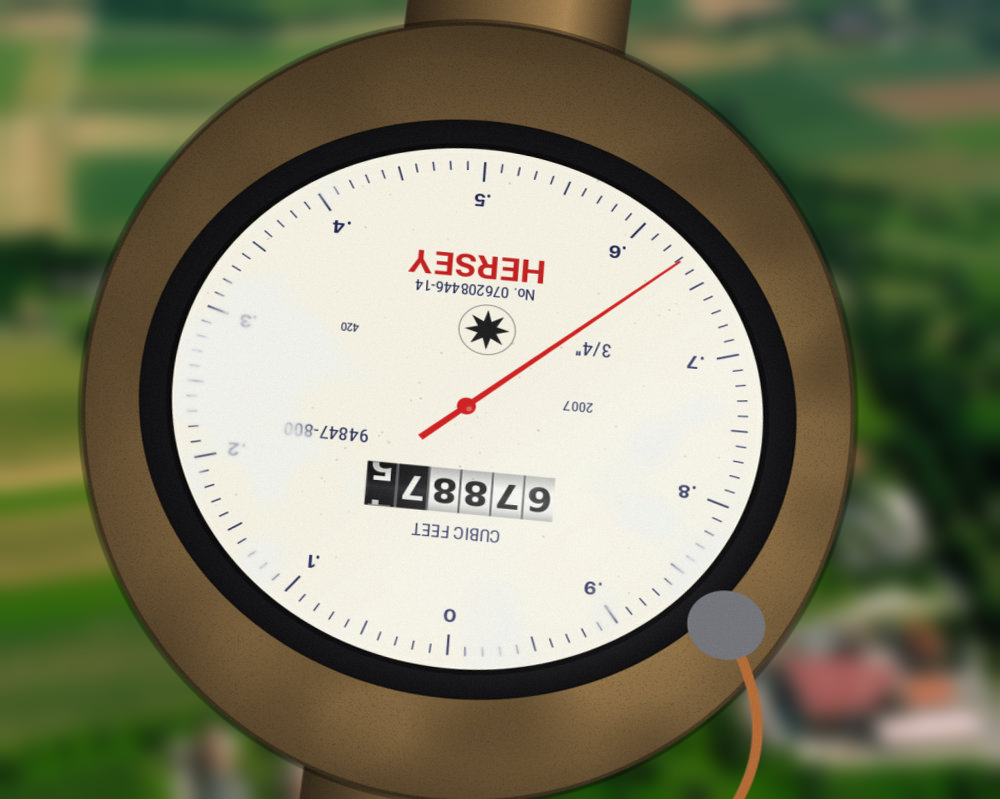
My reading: {"value": 678874.63, "unit": "ft³"}
